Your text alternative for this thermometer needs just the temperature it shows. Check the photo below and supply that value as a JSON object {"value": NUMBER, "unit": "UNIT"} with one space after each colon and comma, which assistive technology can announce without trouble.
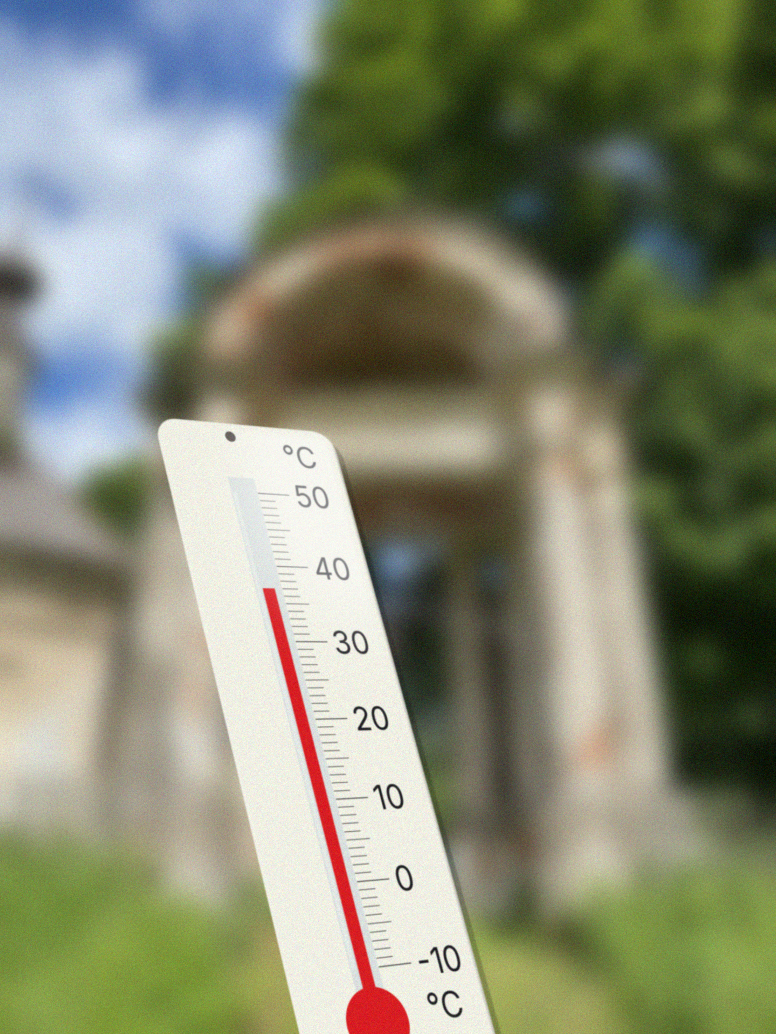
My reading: {"value": 37, "unit": "°C"}
